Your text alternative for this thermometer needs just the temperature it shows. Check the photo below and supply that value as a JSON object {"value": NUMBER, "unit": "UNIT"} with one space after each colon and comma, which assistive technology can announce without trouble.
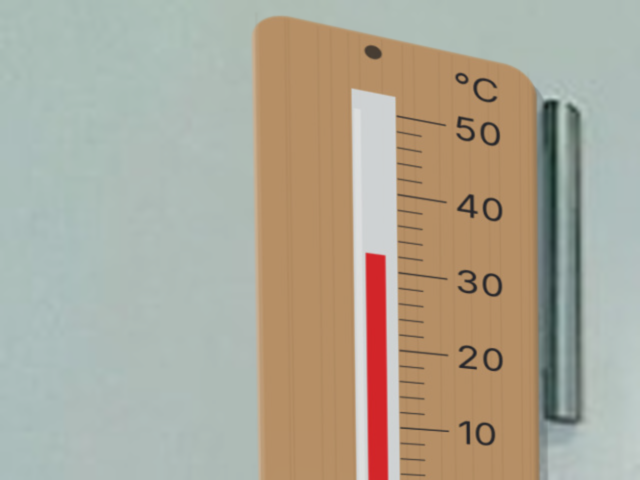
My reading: {"value": 32, "unit": "°C"}
